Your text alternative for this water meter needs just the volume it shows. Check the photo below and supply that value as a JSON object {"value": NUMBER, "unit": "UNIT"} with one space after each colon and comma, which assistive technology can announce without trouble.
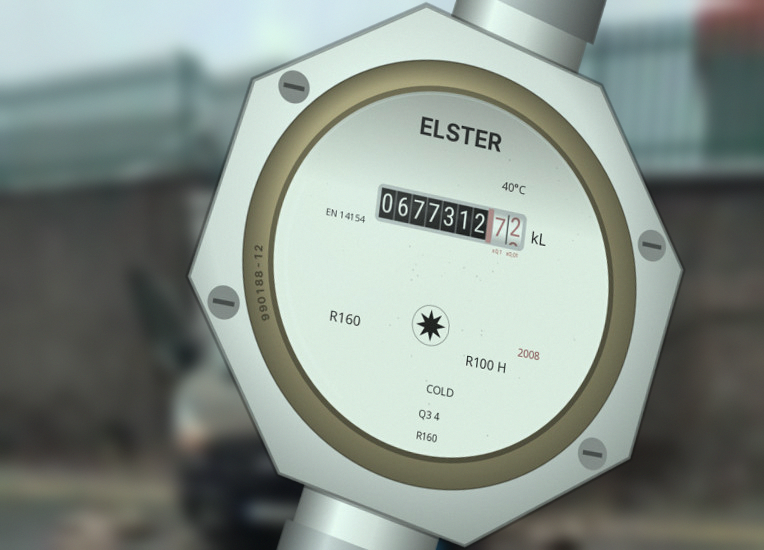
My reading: {"value": 677312.72, "unit": "kL"}
